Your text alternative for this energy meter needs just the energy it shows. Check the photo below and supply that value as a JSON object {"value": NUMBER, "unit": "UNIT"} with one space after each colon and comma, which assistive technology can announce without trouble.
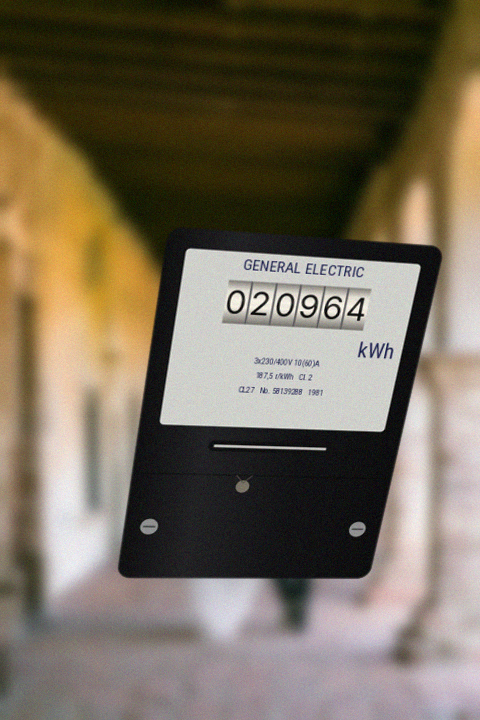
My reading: {"value": 20964, "unit": "kWh"}
